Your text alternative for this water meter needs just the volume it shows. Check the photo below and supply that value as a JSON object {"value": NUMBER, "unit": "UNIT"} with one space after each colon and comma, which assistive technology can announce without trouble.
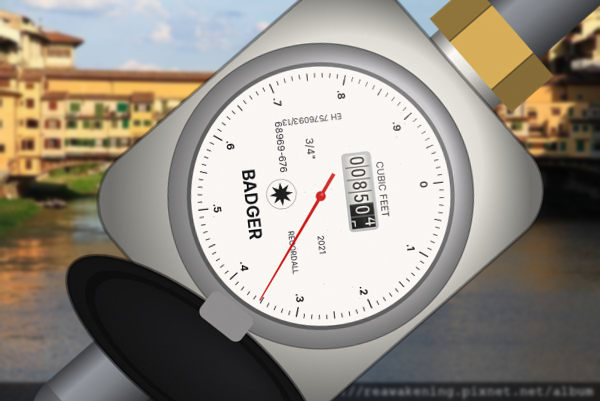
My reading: {"value": 8504.35, "unit": "ft³"}
